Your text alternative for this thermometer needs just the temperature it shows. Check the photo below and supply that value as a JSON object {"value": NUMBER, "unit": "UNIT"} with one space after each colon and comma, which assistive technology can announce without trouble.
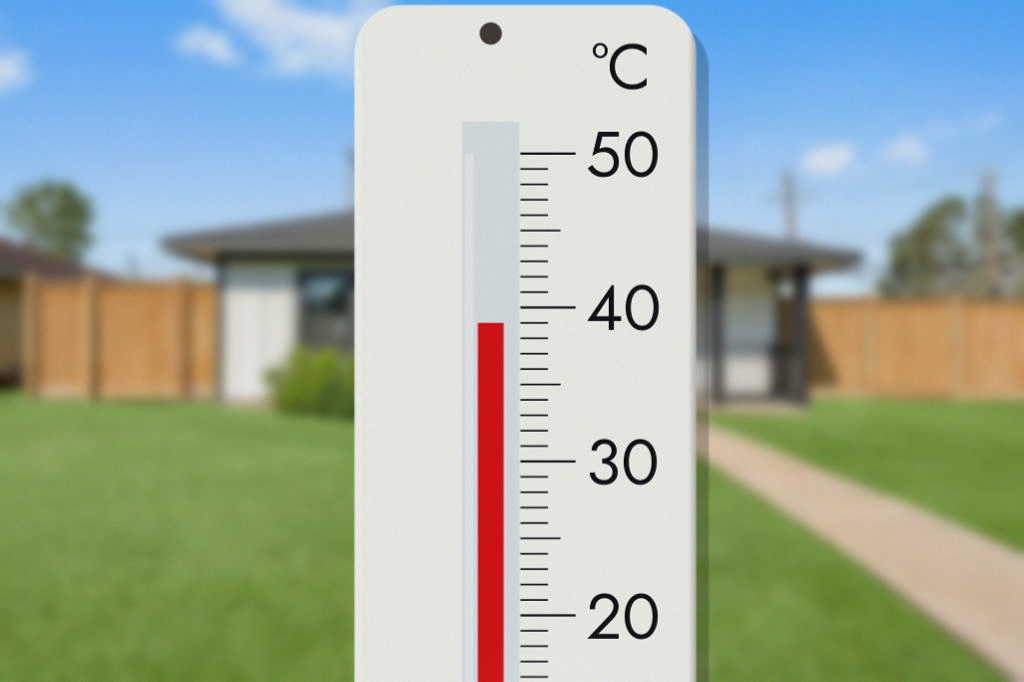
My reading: {"value": 39, "unit": "°C"}
